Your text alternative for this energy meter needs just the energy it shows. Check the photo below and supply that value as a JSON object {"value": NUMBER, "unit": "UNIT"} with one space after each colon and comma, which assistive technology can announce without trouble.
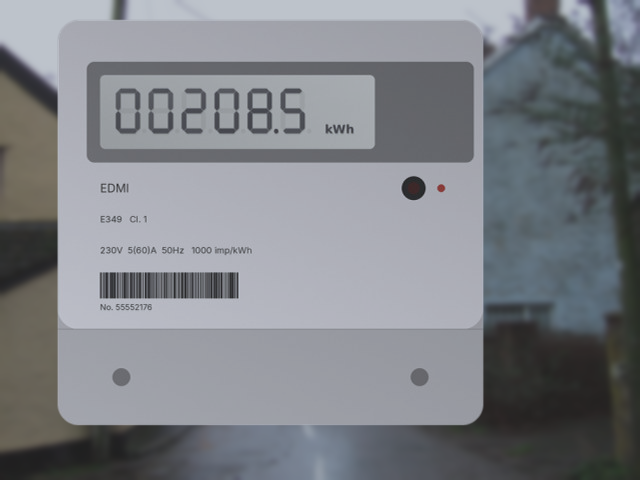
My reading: {"value": 208.5, "unit": "kWh"}
